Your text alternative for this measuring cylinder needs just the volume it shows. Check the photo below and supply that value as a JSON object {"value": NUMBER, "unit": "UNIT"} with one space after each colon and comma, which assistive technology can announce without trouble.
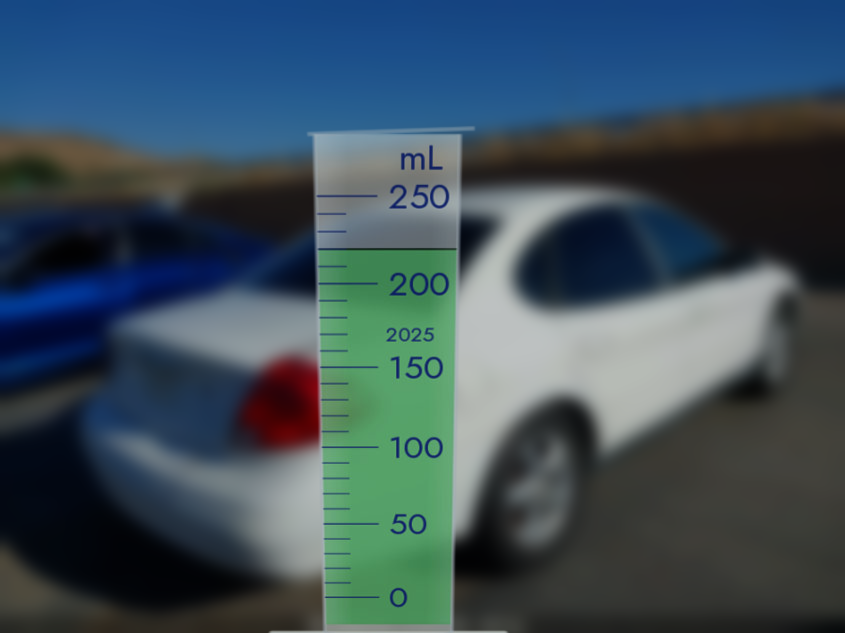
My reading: {"value": 220, "unit": "mL"}
